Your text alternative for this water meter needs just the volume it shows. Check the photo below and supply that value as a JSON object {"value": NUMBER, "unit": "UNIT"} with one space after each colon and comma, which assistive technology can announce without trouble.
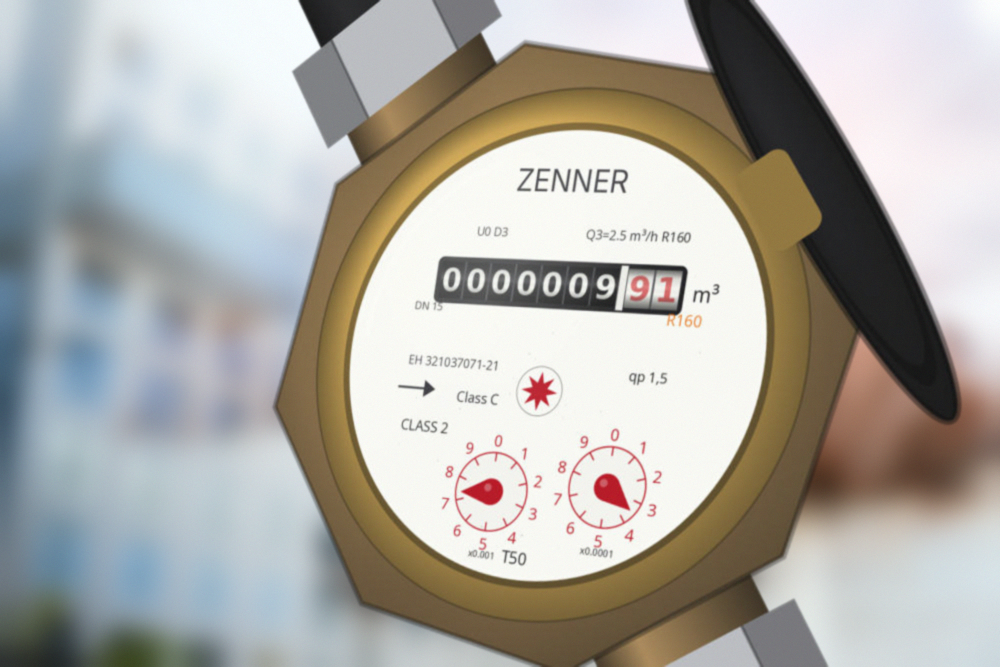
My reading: {"value": 9.9173, "unit": "m³"}
